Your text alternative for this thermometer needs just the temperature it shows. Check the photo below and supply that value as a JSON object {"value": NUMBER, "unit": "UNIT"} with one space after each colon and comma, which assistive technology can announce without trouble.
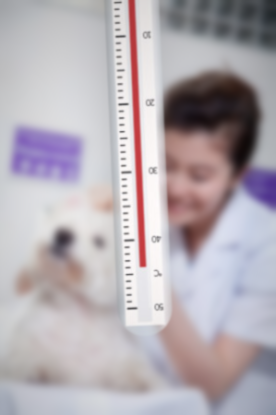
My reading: {"value": 44, "unit": "°C"}
